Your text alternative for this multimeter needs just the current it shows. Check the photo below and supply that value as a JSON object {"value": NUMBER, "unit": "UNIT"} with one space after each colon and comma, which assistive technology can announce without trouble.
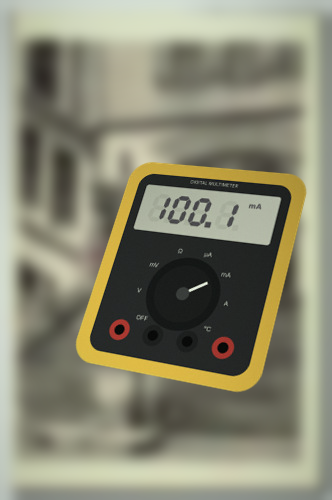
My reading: {"value": 100.1, "unit": "mA"}
